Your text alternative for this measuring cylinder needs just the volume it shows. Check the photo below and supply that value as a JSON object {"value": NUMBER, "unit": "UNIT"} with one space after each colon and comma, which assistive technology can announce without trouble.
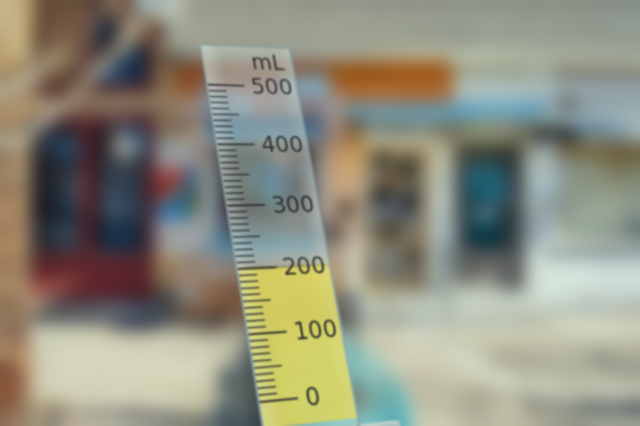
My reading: {"value": 200, "unit": "mL"}
